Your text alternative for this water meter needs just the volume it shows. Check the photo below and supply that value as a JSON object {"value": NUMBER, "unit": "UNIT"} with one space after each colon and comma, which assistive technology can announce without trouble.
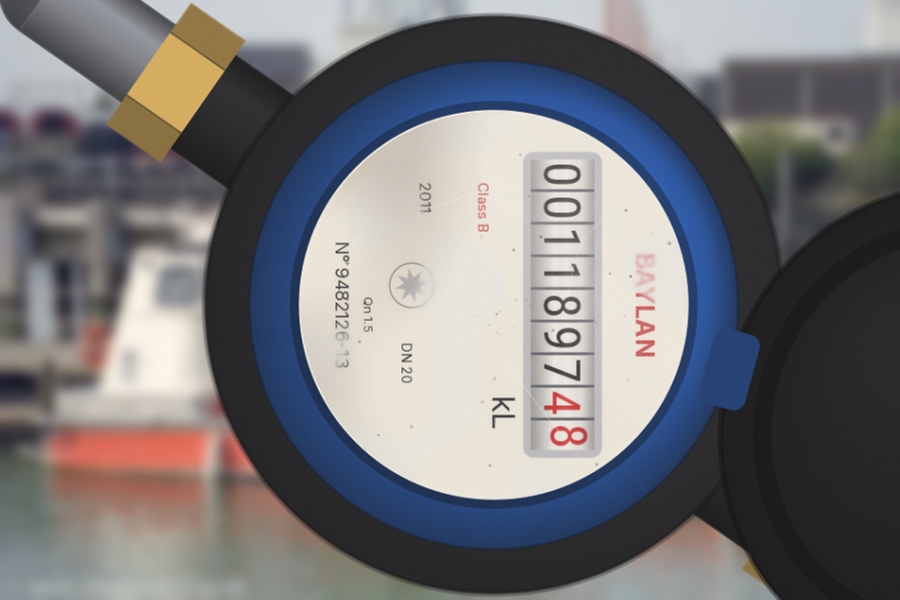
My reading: {"value": 11897.48, "unit": "kL"}
